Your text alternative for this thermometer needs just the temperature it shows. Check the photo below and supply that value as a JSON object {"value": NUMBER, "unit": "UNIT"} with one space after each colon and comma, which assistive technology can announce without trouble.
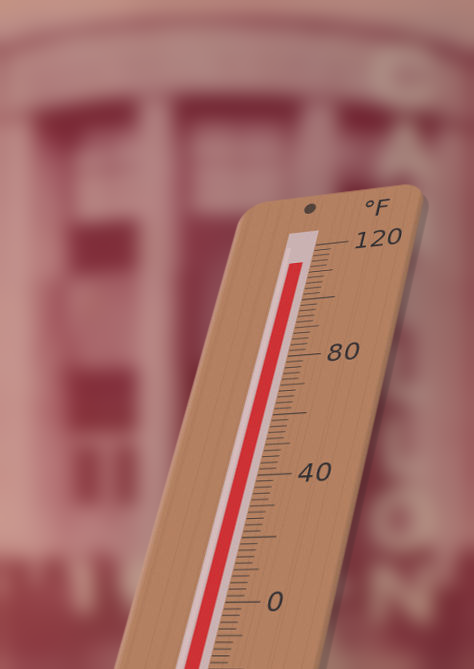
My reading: {"value": 114, "unit": "°F"}
